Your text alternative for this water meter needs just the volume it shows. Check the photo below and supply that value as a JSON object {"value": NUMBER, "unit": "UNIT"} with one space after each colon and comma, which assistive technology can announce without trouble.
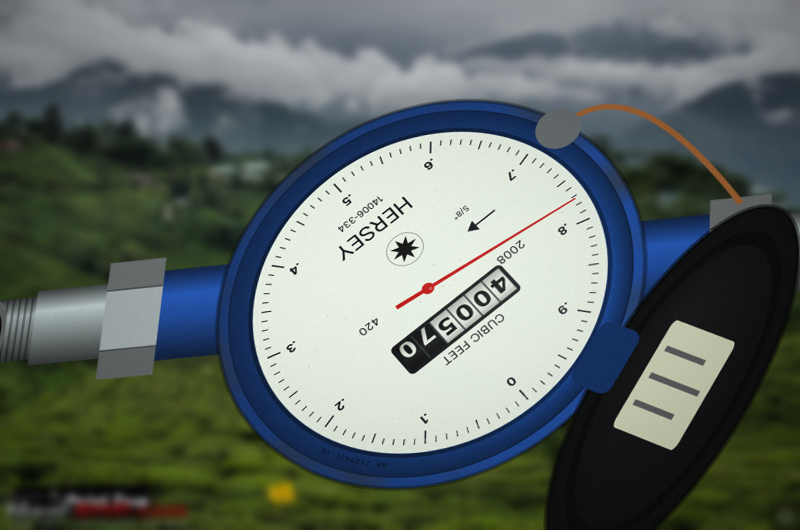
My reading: {"value": 400569.77, "unit": "ft³"}
